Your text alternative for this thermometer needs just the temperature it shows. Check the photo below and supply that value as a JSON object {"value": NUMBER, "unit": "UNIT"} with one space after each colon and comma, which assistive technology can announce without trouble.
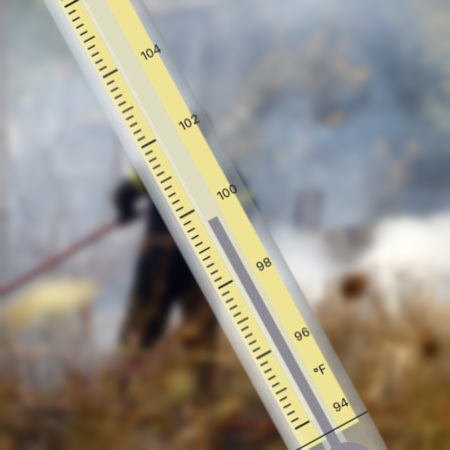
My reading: {"value": 99.6, "unit": "°F"}
